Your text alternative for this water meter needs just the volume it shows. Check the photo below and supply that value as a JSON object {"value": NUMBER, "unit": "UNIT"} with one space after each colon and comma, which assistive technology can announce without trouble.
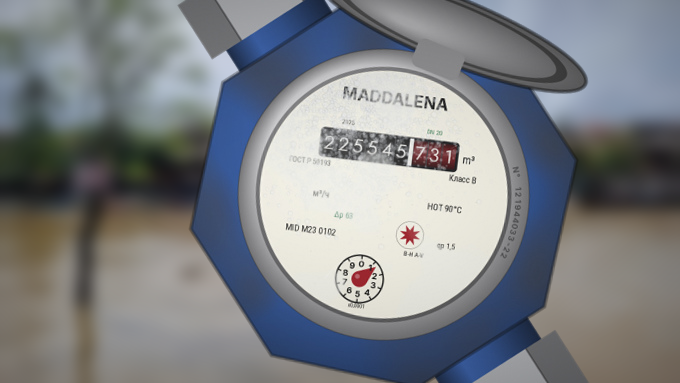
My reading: {"value": 225545.7311, "unit": "m³"}
